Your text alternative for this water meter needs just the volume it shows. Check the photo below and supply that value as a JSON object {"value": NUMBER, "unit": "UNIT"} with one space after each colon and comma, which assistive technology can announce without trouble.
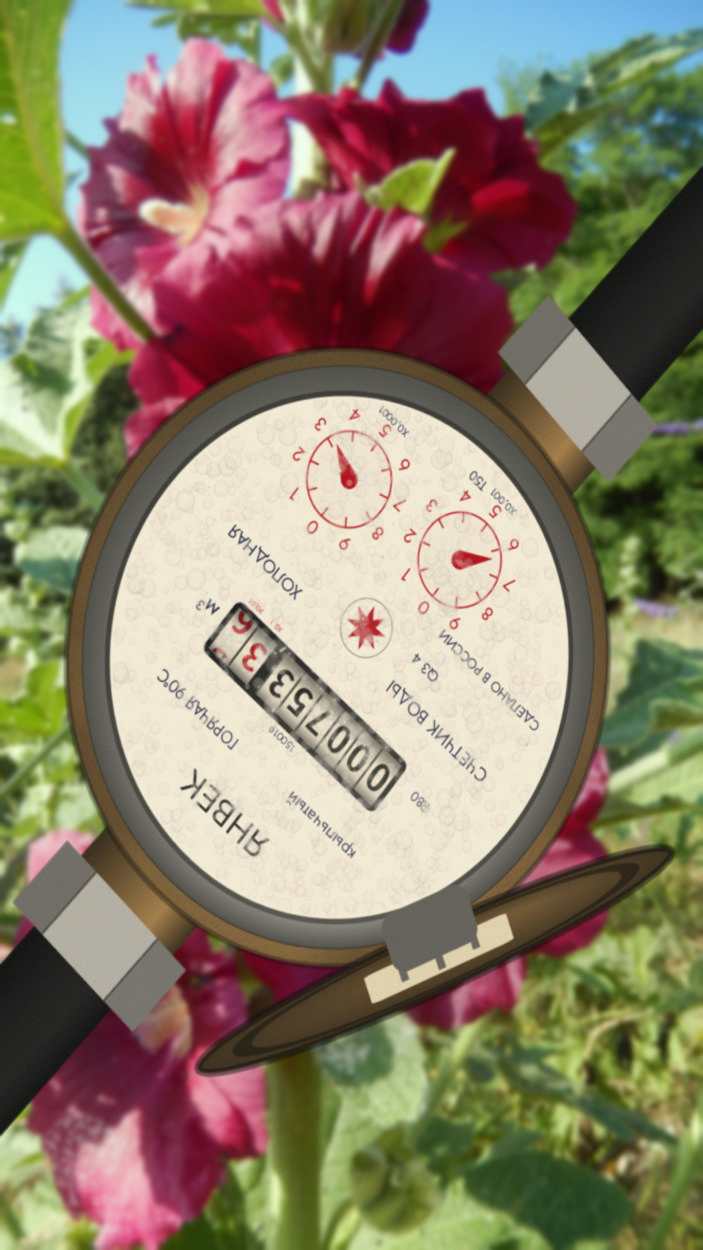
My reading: {"value": 753.3563, "unit": "m³"}
